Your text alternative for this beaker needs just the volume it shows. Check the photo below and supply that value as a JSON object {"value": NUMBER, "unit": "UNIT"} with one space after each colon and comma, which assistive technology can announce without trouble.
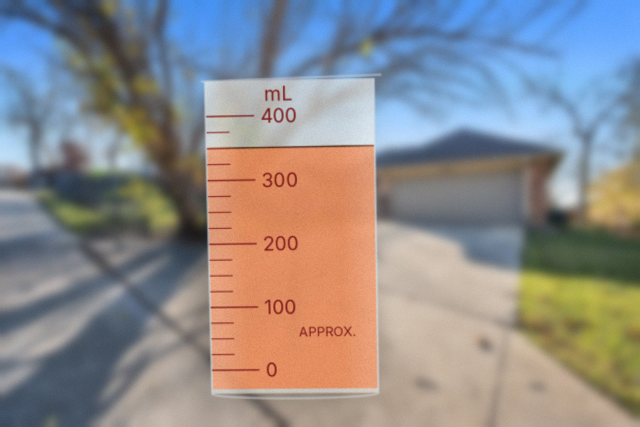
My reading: {"value": 350, "unit": "mL"}
